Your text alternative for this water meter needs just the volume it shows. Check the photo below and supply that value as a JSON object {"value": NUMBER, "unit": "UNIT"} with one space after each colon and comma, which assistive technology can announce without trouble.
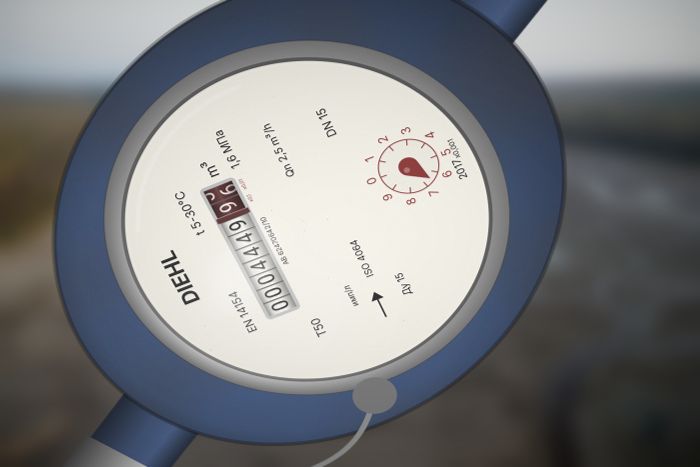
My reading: {"value": 4449.956, "unit": "m³"}
